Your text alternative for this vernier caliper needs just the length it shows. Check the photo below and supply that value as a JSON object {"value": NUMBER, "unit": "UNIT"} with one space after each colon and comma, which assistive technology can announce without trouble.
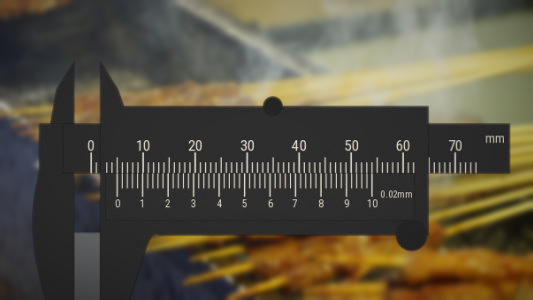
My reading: {"value": 5.0, "unit": "mm"}
